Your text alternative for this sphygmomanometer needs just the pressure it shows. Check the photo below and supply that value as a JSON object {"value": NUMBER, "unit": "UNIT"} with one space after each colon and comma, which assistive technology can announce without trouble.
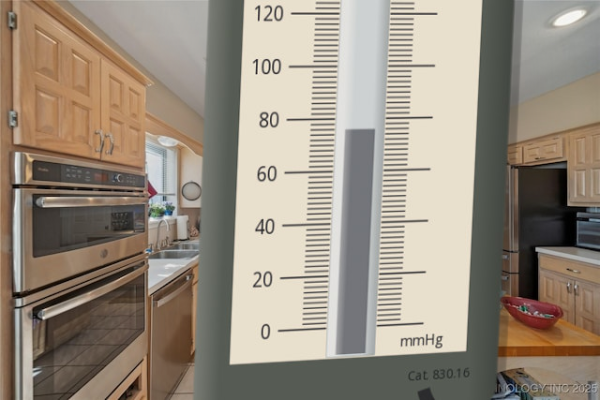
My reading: {"value": 76, "unit": "mmHg"}
